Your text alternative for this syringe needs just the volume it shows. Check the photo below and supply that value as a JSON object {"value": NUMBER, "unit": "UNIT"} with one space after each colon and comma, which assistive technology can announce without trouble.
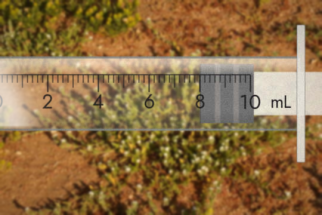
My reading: {"value": 8, "unit": "mL"}
